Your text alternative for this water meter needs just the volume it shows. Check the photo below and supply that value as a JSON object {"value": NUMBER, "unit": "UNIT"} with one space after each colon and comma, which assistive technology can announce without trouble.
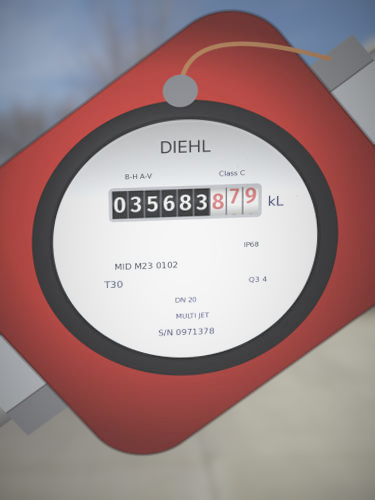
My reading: {"value": 35683.879, "unit": "kL"}
